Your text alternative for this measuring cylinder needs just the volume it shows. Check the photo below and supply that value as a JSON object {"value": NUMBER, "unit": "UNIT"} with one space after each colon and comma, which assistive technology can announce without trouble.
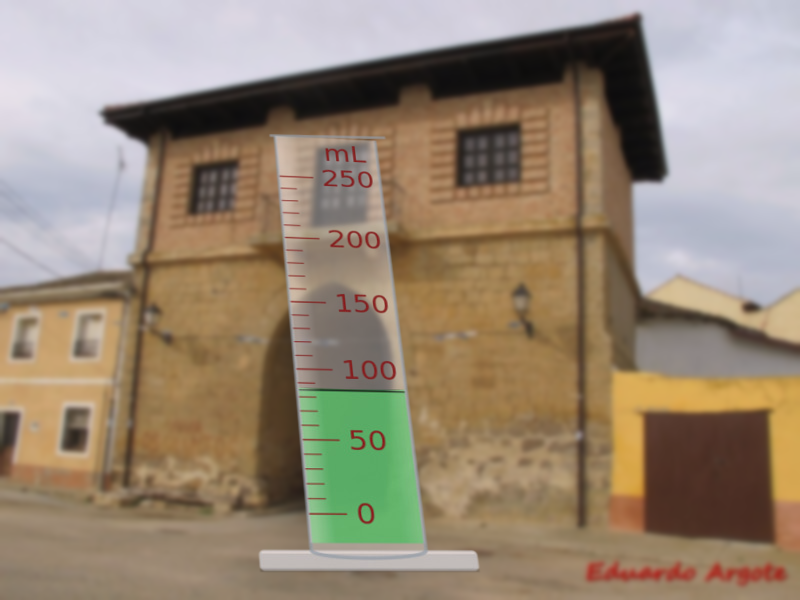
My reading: {"value": 85, "unit": "mL"}
